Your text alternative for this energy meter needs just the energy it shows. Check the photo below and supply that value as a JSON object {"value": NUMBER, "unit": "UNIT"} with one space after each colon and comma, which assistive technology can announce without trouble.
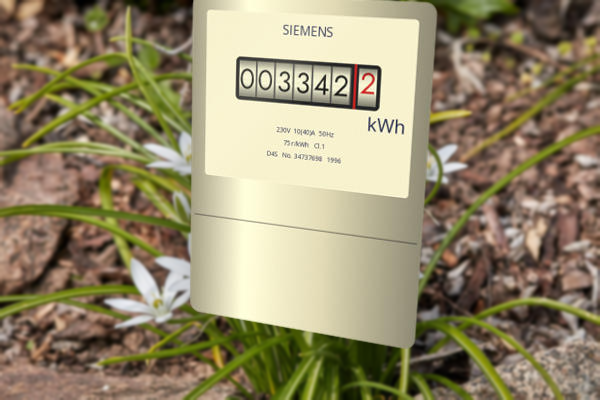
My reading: {"value": 3342.2, "unit": "kWh"}
